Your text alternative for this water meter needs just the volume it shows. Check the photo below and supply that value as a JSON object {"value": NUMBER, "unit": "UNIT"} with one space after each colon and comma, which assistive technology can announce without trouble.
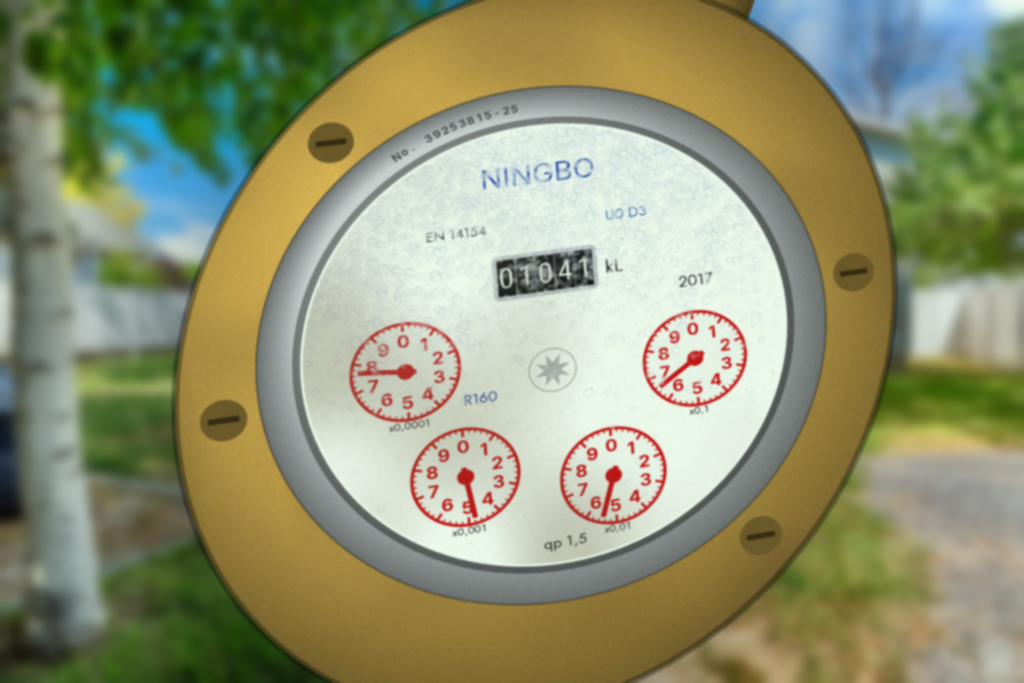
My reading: {"value": 1041.6547, "unit": "kL"}
